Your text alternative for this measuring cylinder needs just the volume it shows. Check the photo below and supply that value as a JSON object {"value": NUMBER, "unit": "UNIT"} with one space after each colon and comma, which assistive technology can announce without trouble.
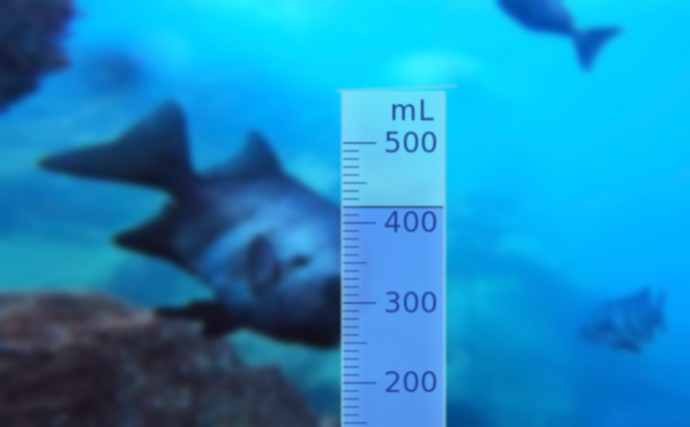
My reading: {"value": 420, "unit": "mL"}
